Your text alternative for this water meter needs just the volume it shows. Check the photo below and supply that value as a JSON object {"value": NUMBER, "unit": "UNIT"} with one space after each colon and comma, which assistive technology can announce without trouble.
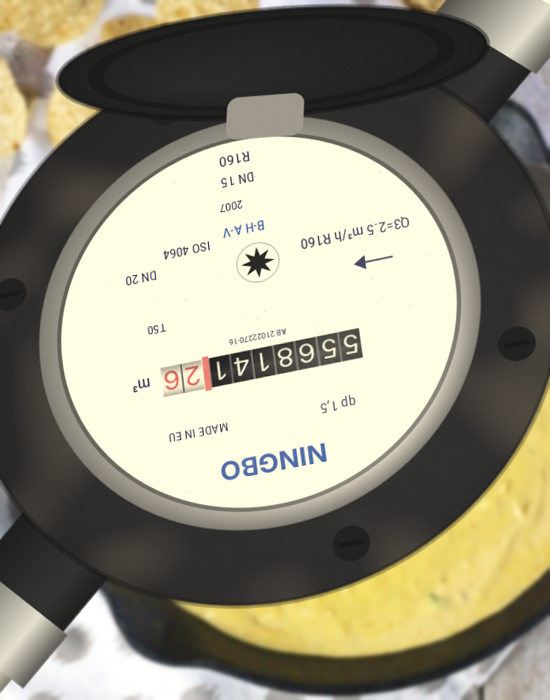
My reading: {"value": 5568141.26, "unit": "m³"}
